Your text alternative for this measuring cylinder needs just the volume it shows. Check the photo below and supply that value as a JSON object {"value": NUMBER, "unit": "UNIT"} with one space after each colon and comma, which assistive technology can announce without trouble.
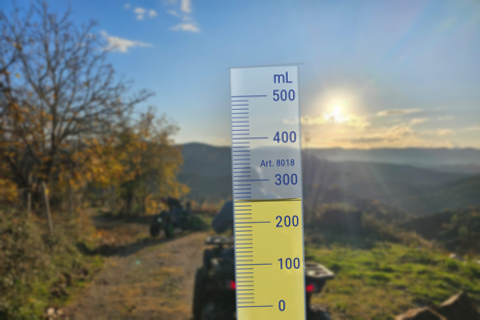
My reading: {"value": 250, "unit": "mL"}
